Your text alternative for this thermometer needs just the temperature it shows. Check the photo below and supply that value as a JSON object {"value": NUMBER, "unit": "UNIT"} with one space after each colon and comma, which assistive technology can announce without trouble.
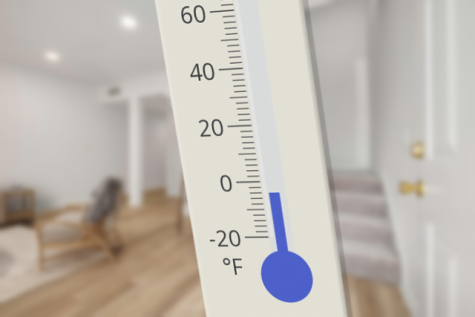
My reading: {"value": -4, "unit": "°F"}
